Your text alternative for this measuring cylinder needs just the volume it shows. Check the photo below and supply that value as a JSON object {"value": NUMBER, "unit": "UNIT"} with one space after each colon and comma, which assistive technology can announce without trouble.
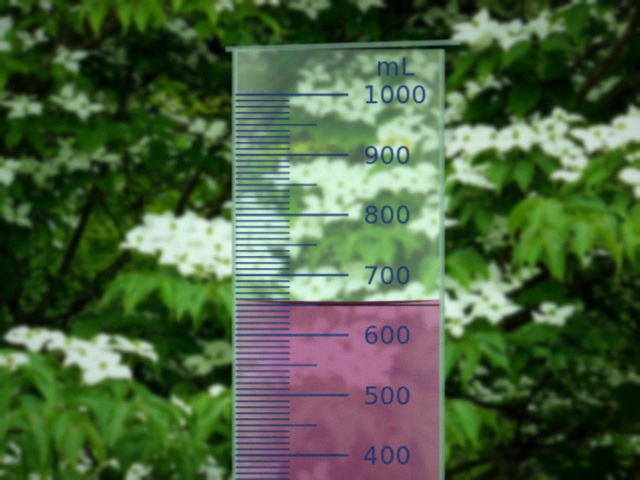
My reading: {"value": 650, "unit": "mL"}
